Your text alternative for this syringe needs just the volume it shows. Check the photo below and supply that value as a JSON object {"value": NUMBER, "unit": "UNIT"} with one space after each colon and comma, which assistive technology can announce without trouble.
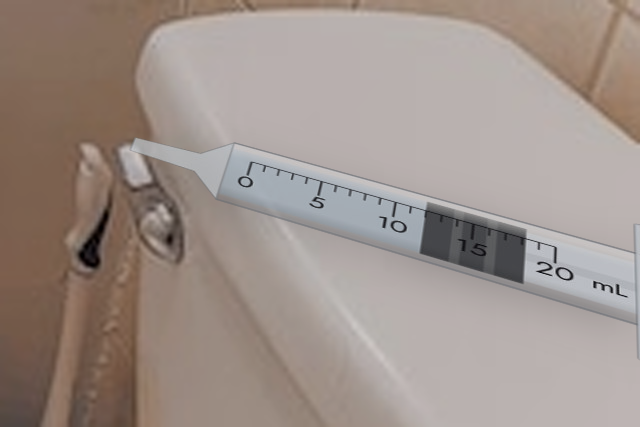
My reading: {"value": 12, "unit": "mL"}
